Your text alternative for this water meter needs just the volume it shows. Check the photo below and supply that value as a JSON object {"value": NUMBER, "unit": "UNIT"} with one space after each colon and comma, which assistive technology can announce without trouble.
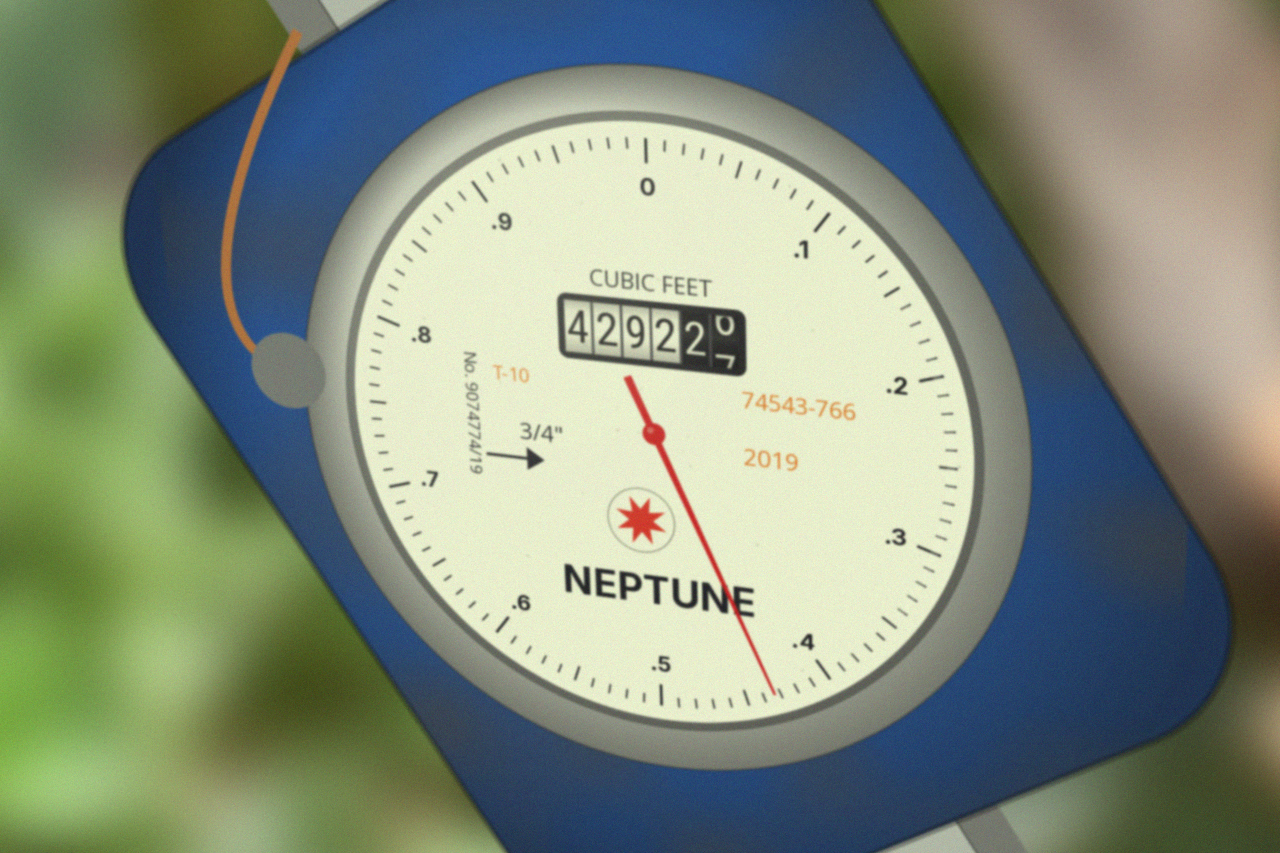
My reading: {"value": 429226.43, "unit": "ft³"}
